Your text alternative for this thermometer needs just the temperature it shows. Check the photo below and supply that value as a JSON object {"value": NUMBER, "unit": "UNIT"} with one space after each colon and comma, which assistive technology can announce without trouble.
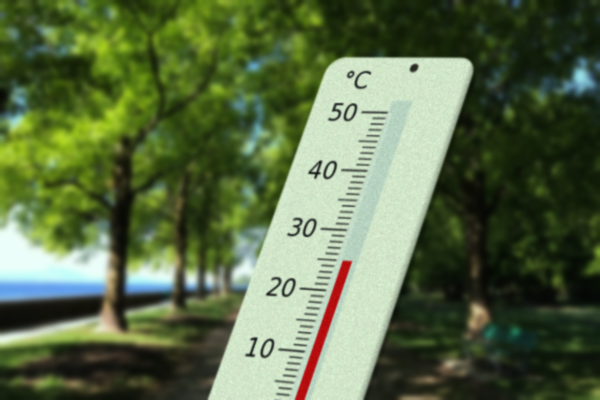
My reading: {"value": 25, "unit": "°C"}
